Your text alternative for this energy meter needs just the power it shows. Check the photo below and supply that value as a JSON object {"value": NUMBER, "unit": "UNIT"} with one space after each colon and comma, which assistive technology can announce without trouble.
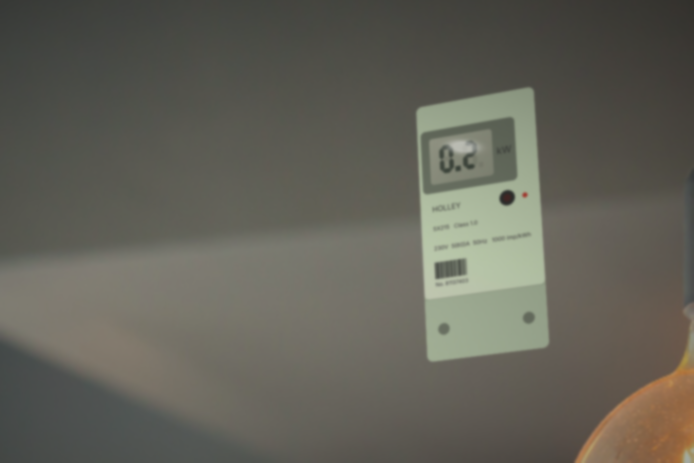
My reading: {"value": 0.2, "unit": "kW"}
